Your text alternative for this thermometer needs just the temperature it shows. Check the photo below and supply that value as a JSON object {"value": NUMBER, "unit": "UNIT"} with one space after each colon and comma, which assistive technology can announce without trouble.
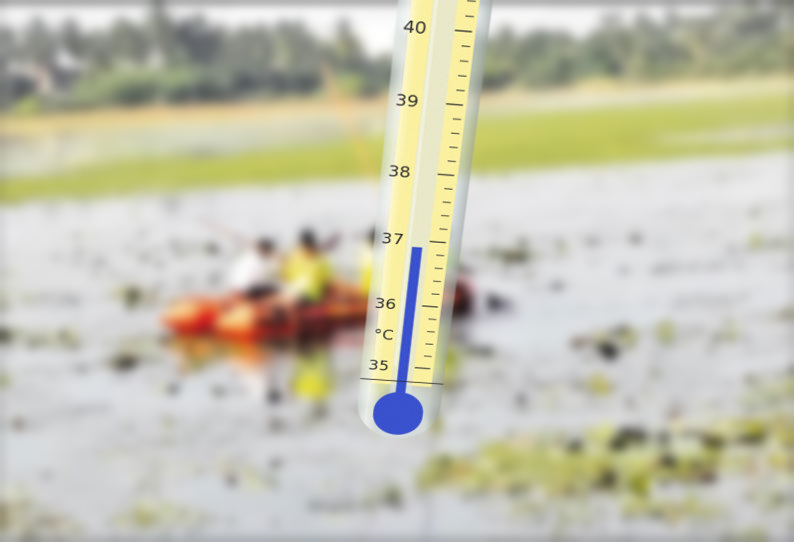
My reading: {"value": 36.9, "unit": "°C"}
